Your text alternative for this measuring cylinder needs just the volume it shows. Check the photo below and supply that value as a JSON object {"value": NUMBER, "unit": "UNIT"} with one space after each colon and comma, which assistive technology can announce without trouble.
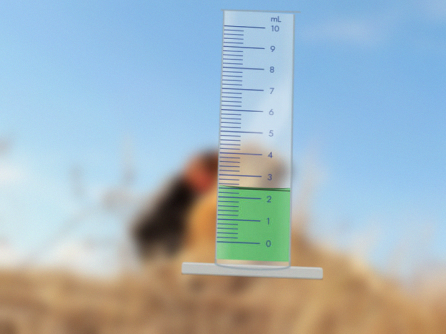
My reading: {"value": 2.4, "unit": "mL"}
